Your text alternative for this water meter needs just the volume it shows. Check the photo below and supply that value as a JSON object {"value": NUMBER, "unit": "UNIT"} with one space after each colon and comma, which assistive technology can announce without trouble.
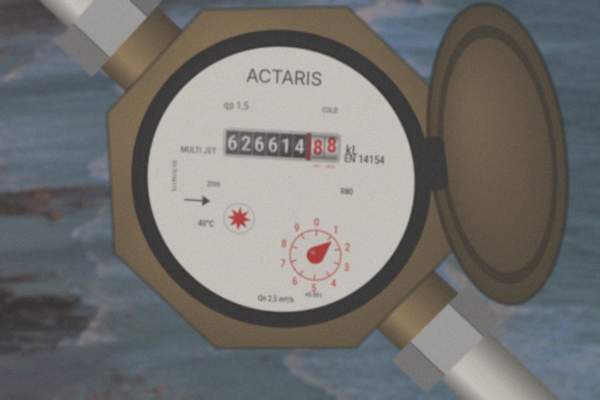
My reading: {"value": 626614.881, "unit": "kL"}
